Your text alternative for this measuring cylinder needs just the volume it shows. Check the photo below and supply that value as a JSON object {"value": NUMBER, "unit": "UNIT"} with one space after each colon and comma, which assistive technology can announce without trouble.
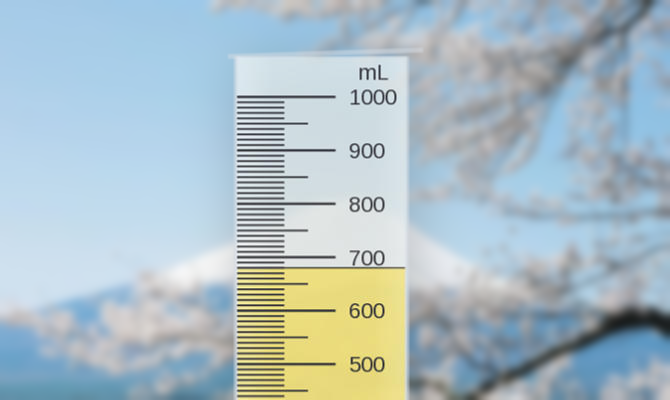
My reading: {"value": 680, "unit": "mL"}
